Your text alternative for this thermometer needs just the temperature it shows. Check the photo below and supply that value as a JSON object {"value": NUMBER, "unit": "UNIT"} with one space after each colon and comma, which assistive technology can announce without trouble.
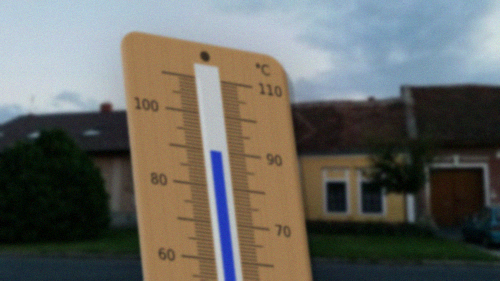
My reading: {"value": 90, "unit": "°C"}
